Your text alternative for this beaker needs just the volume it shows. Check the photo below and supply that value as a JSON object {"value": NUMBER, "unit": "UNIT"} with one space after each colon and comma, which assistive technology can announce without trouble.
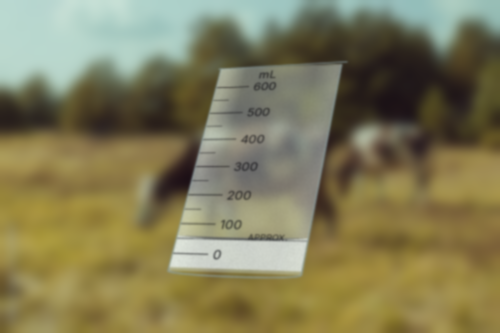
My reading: {"value": 50, "unit": "mL"}
